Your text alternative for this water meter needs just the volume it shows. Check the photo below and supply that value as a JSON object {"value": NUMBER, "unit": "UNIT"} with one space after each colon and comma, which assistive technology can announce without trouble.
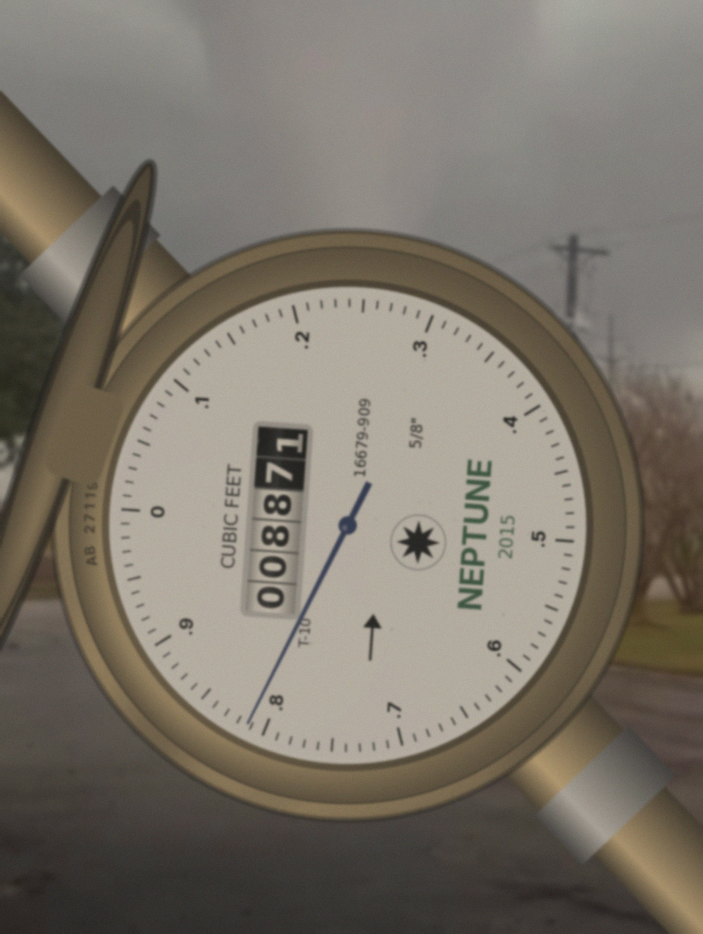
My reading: {"value": 8870.81, "unit": "ft³"}
